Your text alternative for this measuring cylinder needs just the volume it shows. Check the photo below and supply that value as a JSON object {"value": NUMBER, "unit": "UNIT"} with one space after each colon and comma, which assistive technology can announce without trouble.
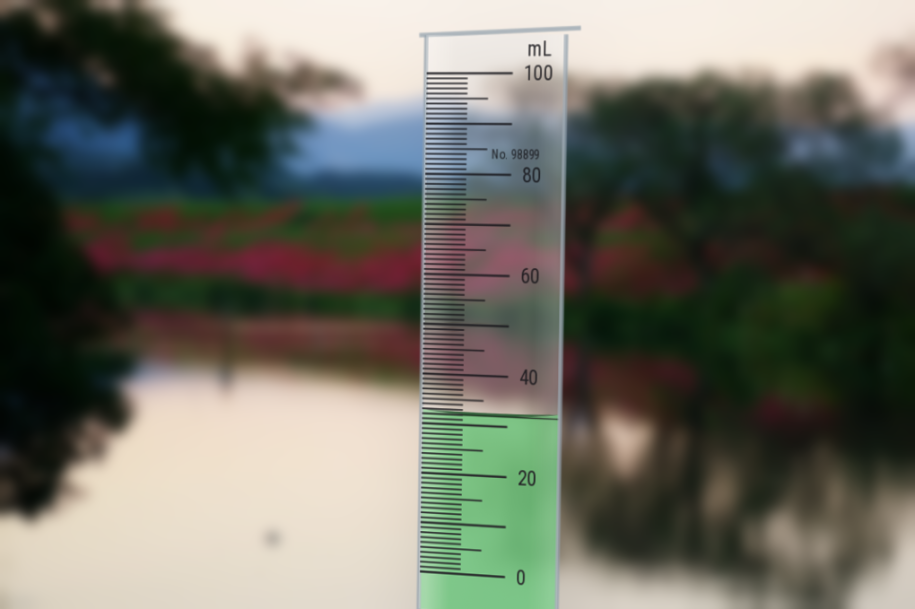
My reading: {"value": 32, "unit": "mL"}
